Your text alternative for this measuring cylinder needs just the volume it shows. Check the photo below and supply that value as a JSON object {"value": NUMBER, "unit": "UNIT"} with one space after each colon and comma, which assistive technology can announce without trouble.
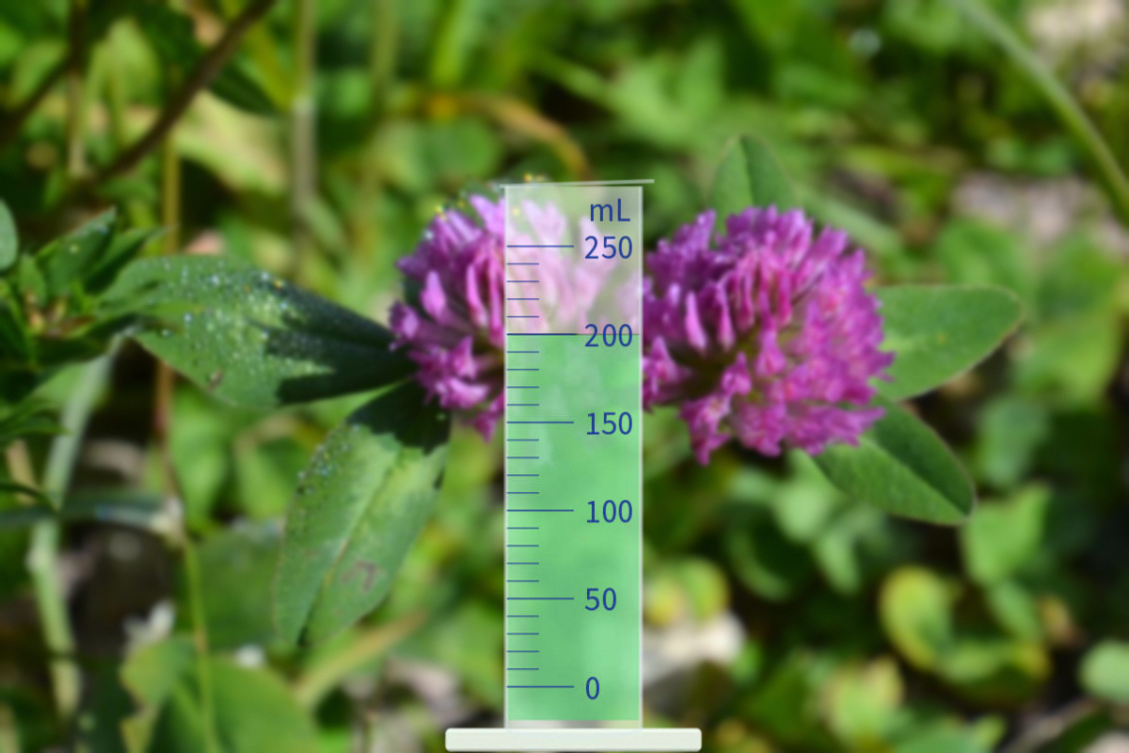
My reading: {"value": 200, "unit": "mL"}
